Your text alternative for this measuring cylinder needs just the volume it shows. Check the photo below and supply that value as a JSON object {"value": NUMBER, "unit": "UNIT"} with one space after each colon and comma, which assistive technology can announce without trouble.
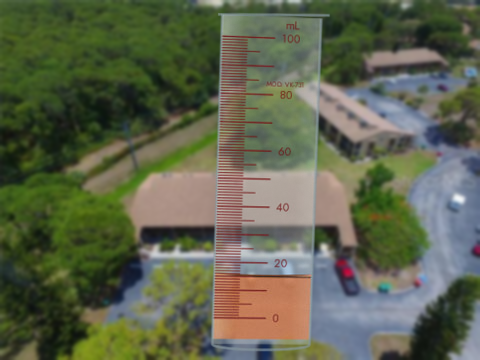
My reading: {"value": 15, "unit": "mL"}
